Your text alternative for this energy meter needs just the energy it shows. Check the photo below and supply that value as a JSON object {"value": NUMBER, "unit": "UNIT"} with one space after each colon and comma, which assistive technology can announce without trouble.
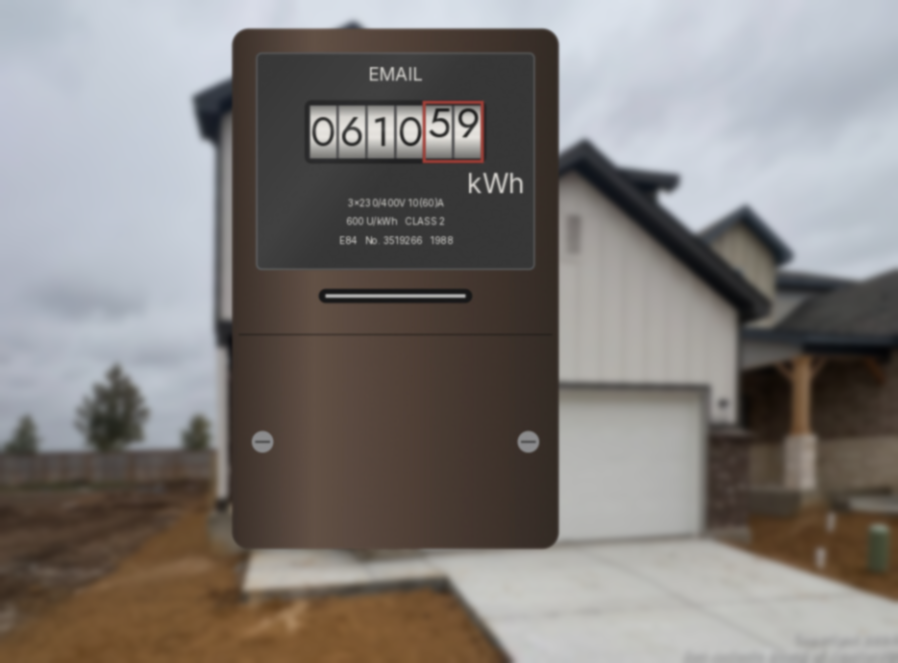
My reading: {"value": 610.59, "unit": "kWh"}
